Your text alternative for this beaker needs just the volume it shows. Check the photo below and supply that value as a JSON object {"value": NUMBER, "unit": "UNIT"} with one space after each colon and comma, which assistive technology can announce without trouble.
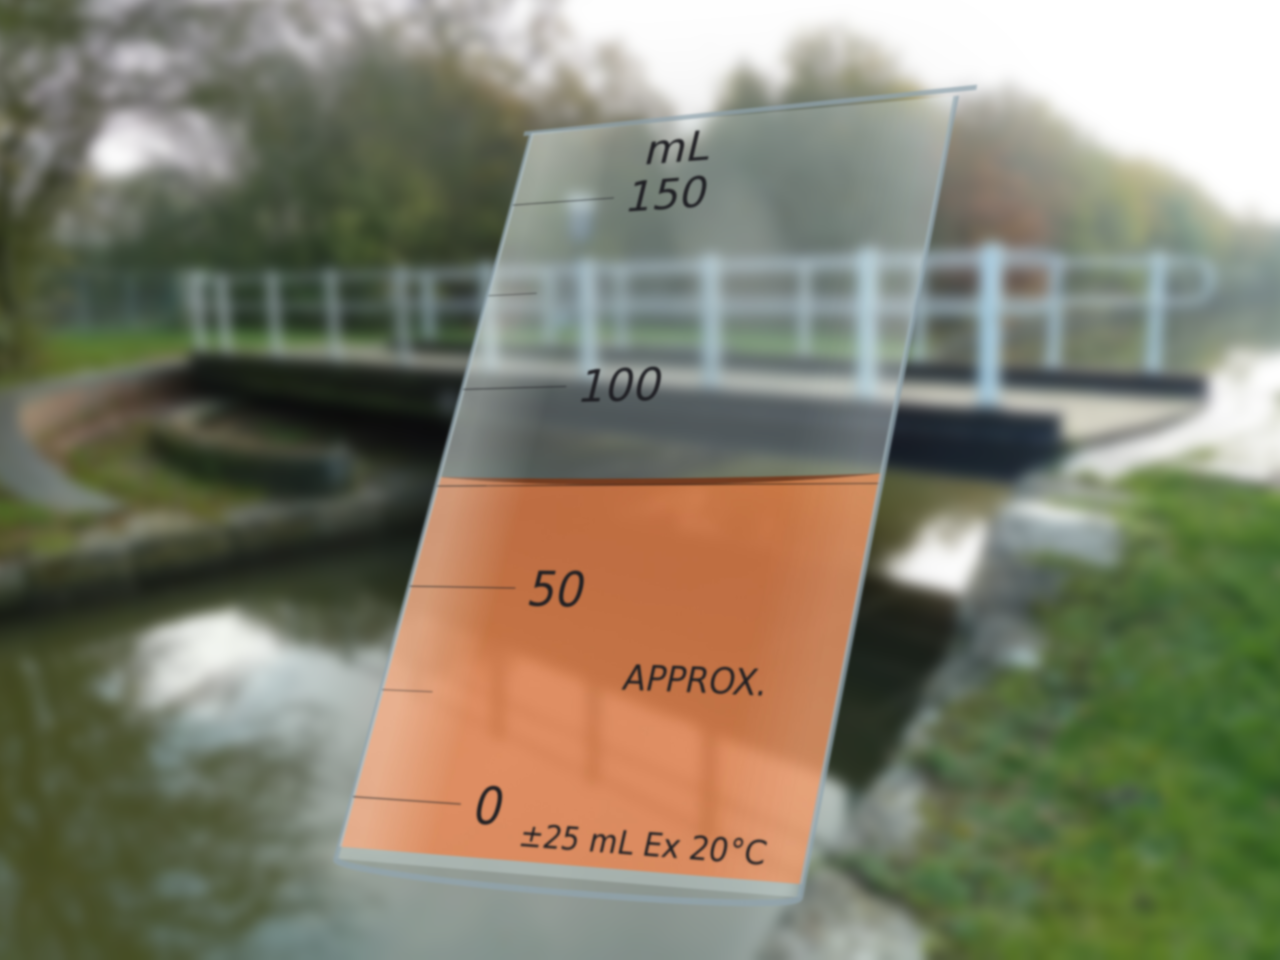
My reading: {"value": 75, "unit": "mL"}
